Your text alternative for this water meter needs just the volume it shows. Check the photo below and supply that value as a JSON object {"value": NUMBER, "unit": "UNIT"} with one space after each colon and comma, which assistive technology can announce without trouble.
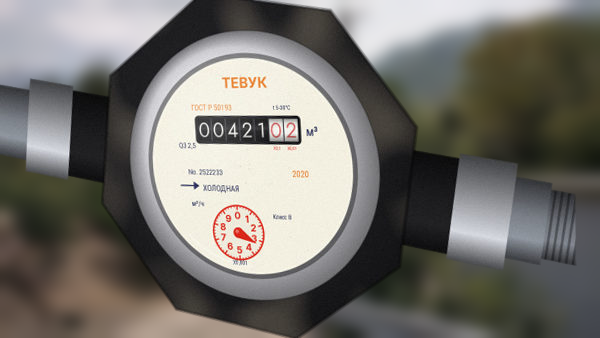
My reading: {"value": 421.023, "unit": "m³"}
